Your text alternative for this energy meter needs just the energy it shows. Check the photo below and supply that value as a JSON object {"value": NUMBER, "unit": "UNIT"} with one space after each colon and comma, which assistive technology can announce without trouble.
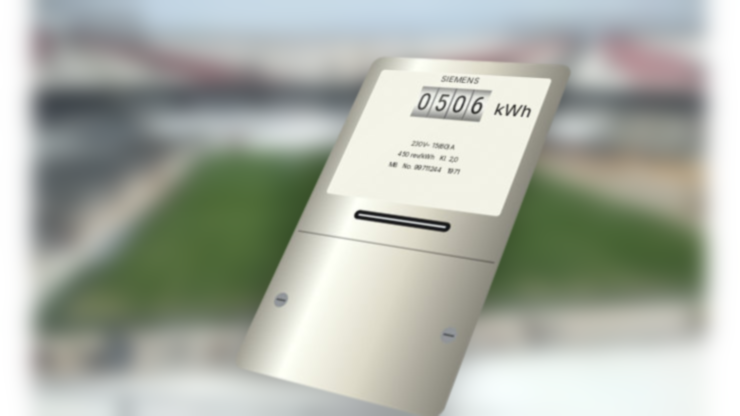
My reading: {"value": 506, "unit": "kWh"}
